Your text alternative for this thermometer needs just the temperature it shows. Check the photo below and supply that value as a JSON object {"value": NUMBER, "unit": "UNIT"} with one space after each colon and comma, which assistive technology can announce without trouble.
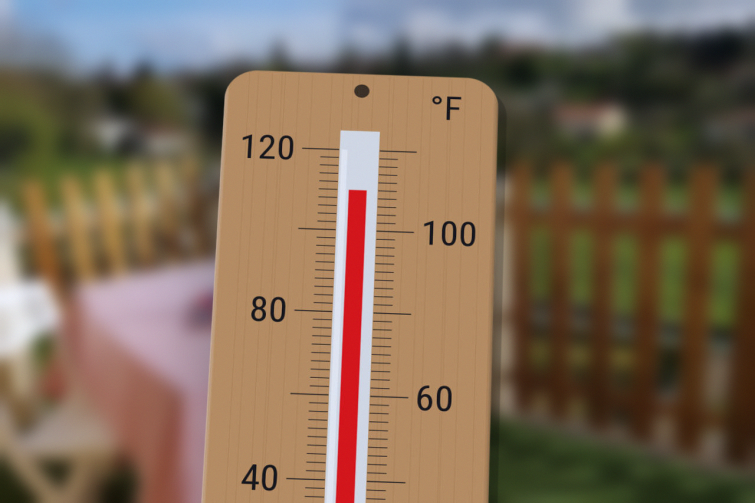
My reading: {"value": 110, "unit": "°F"}
